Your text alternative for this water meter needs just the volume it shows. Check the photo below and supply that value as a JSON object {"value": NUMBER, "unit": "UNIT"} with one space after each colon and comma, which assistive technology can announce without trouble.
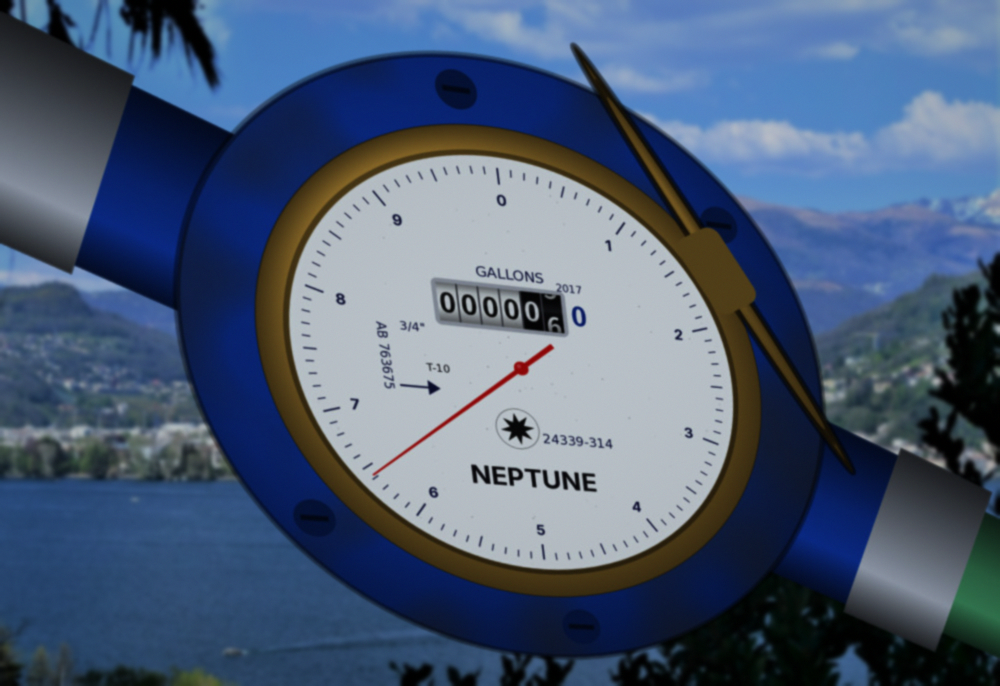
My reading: {"value": 56.4, "unit": "gal"}
